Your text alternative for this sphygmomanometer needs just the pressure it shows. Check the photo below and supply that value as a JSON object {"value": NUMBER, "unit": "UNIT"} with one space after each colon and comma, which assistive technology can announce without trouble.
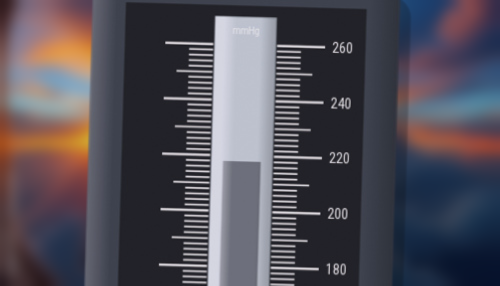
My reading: {"value": 218, "unit": "mmHg"}
